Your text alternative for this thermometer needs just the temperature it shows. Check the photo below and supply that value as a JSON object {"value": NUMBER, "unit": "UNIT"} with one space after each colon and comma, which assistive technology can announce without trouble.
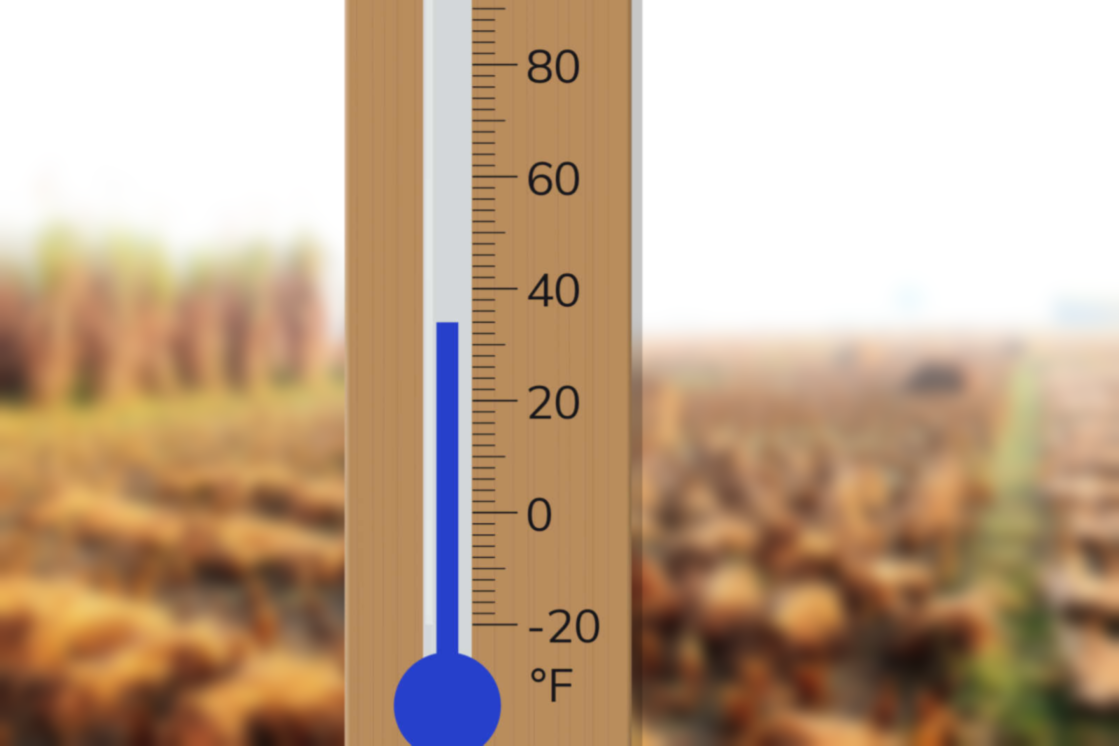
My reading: {"value": 34, "unit": "°F"}
